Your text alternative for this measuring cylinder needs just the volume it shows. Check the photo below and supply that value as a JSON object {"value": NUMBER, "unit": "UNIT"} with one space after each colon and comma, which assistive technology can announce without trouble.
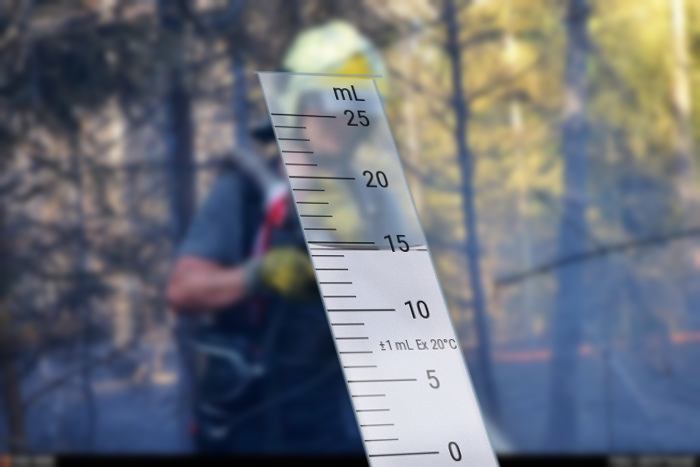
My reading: {"value": 14.5, "unit": "mL"}
